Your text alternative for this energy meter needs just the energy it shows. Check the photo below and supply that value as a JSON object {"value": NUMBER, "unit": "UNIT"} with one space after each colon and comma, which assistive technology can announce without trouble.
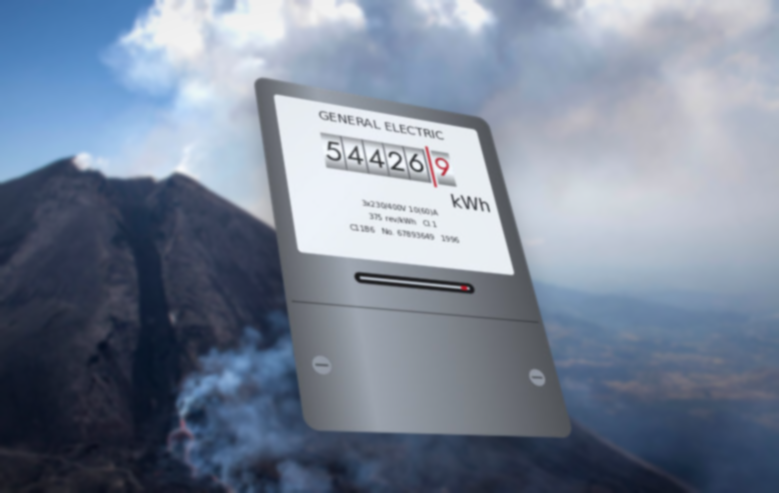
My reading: {"value": 54426.9, "unit": "kWh"}
